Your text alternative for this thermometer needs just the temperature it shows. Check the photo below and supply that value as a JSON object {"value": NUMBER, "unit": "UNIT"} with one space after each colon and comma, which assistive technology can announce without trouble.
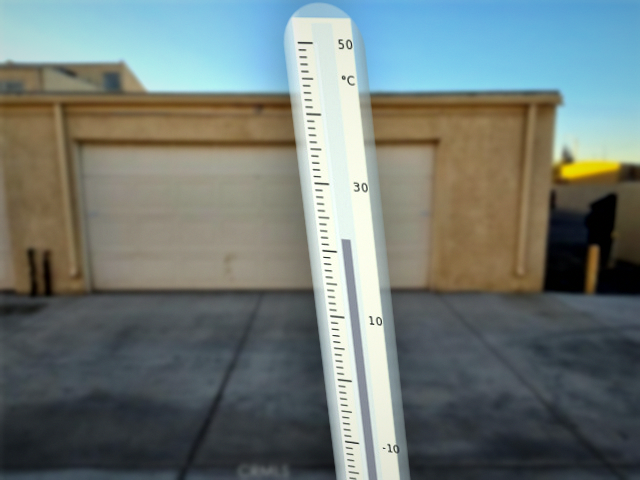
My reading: {"value": 22, "unit": "°C"}
